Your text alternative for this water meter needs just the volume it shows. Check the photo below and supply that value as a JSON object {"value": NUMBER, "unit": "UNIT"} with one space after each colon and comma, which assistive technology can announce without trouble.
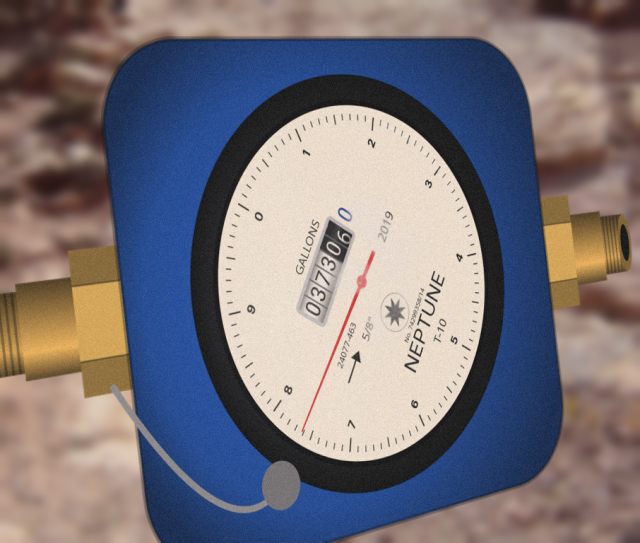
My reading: {"value": 373057.6, "unit": "gal"}
